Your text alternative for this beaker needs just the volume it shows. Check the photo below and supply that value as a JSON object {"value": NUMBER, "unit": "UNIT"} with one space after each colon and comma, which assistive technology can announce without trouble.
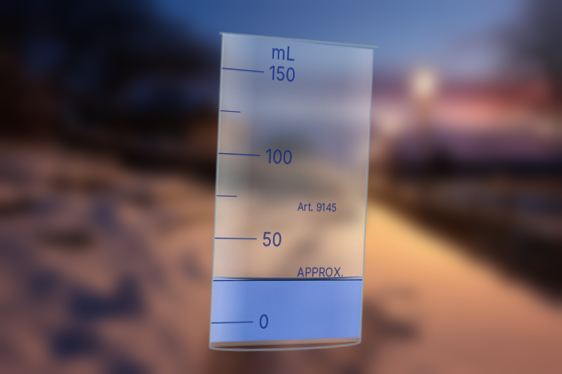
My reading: {"value": 25, "unit": "mL"}
